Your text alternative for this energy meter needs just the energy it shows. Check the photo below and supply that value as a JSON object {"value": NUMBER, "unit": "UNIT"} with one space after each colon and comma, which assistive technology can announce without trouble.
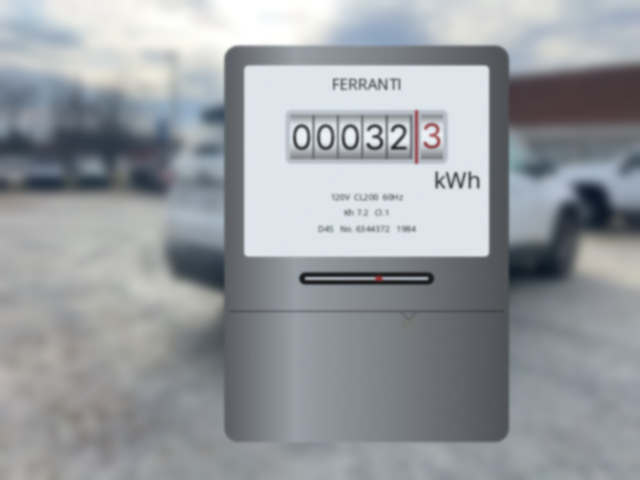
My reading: {"value": 32.3, "unit": "kWh"}
